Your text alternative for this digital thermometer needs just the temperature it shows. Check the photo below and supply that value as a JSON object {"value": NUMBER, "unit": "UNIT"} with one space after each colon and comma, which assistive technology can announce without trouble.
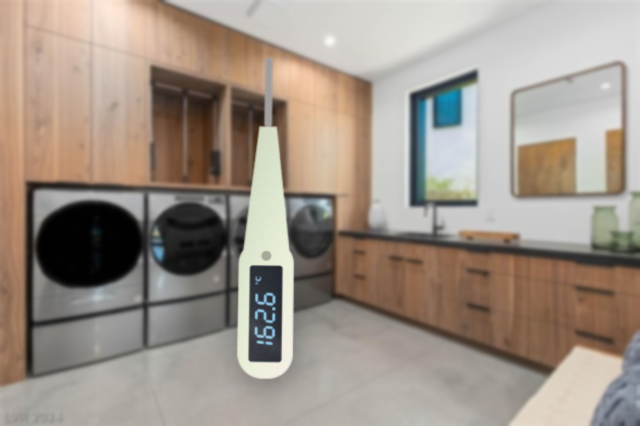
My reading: {"value": 162.6, "unit": "°C"}
